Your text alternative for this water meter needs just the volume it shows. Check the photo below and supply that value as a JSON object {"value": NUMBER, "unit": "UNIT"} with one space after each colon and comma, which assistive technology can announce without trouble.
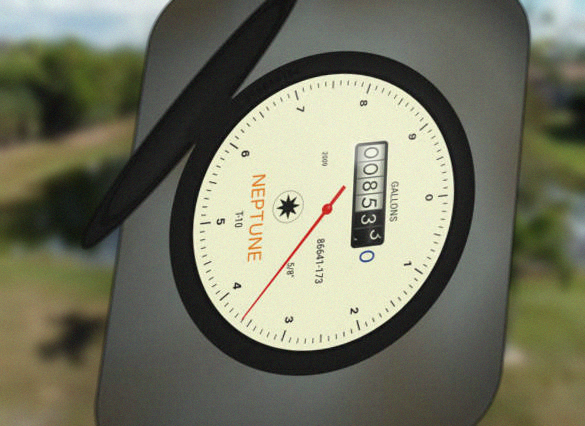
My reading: {"value": 85333.6, "unit": "gal"}
